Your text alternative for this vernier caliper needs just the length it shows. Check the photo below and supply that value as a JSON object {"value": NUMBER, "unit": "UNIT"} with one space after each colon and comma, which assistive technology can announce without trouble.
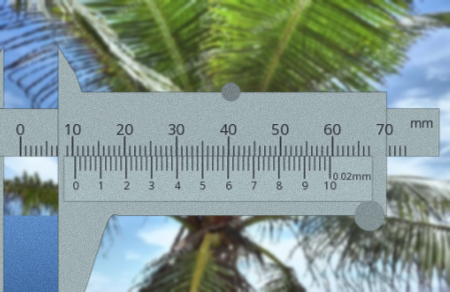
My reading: {"value": 10.5, "unit": "mm"}
